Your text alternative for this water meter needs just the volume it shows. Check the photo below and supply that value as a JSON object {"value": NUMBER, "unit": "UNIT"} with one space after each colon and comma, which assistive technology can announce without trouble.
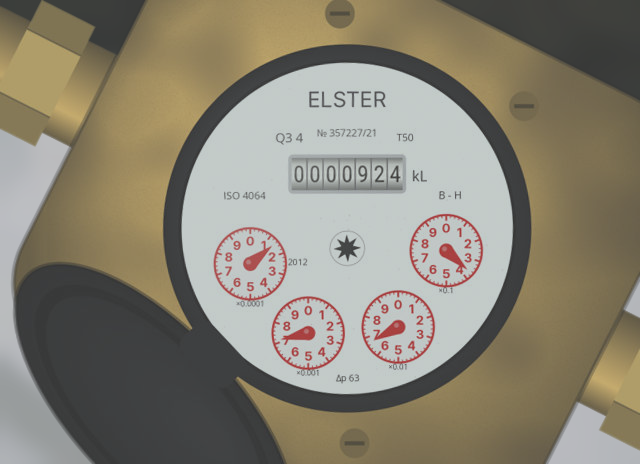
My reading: {"value": 924.3671, "unit": "kL"}
